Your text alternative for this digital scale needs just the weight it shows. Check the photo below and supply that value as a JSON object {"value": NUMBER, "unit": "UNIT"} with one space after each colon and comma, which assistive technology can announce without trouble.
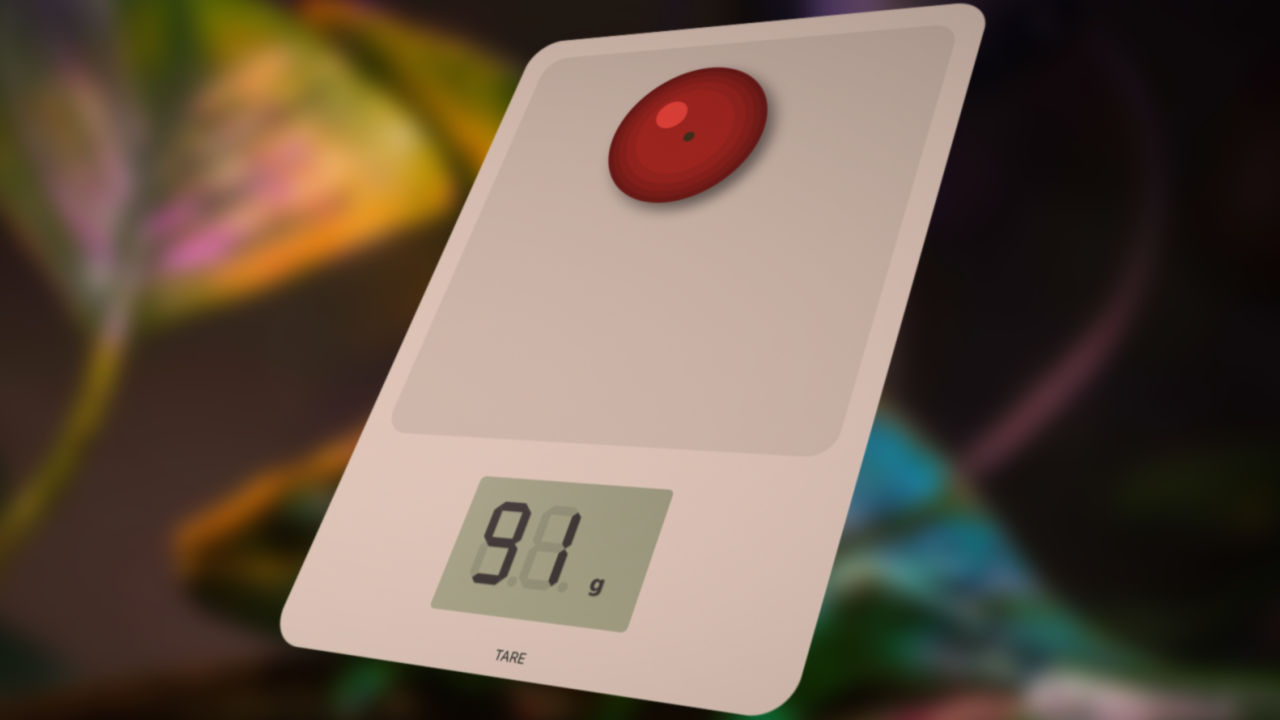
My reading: {"value": 91, "unit": "g"}
